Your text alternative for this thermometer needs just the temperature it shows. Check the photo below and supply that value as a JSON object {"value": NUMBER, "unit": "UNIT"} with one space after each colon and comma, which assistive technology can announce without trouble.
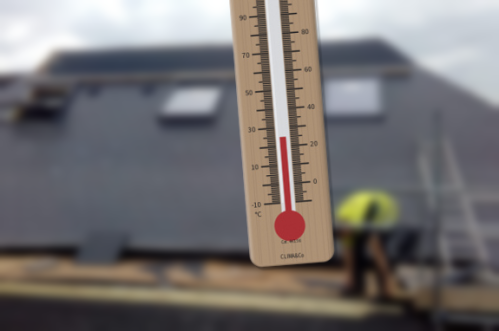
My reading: {"value": 25, "unit": "°C"}
